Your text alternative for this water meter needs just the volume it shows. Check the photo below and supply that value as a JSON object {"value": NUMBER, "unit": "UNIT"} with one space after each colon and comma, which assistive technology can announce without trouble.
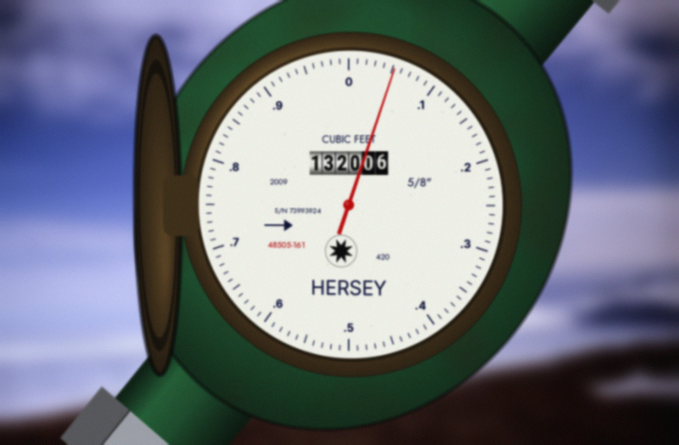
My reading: {"value": 132006.05, "unit": "ft³"}
